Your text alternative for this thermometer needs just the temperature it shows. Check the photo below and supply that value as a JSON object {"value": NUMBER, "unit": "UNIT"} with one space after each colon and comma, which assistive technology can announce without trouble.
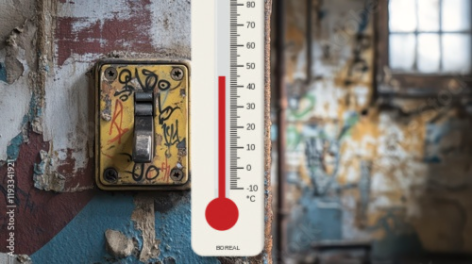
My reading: {"value": 45, "unit": "°C"}
